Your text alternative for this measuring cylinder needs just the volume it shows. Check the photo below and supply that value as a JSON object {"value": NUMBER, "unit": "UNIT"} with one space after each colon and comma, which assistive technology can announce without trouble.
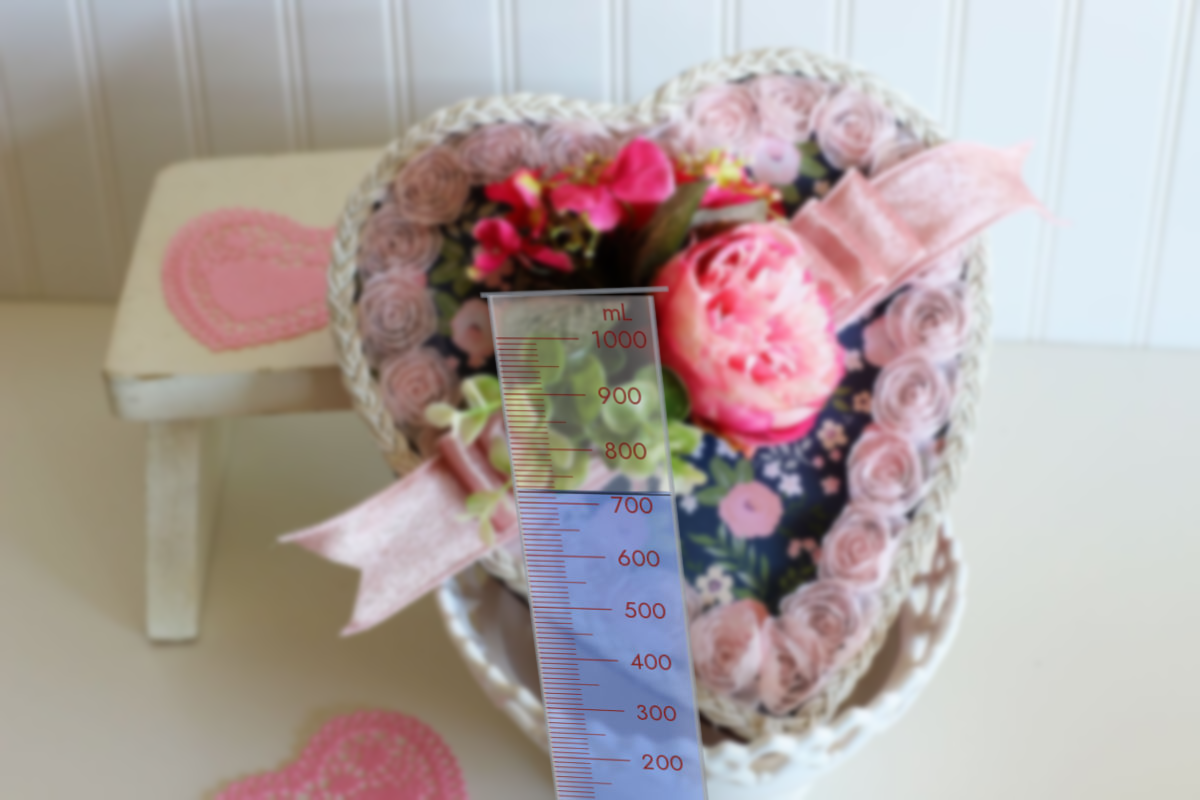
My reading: {"value": 720, "unit": "mL"}
